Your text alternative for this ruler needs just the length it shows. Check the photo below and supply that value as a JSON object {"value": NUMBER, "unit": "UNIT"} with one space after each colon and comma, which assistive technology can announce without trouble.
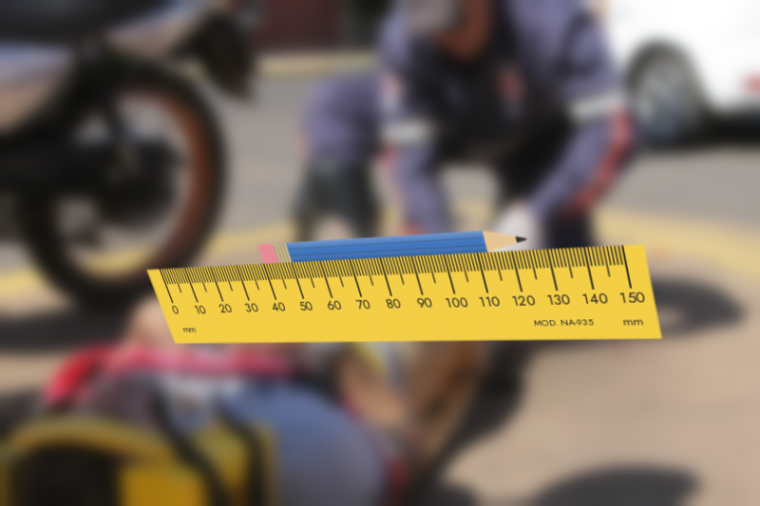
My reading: {"value": 85, "unit": "mm"}
